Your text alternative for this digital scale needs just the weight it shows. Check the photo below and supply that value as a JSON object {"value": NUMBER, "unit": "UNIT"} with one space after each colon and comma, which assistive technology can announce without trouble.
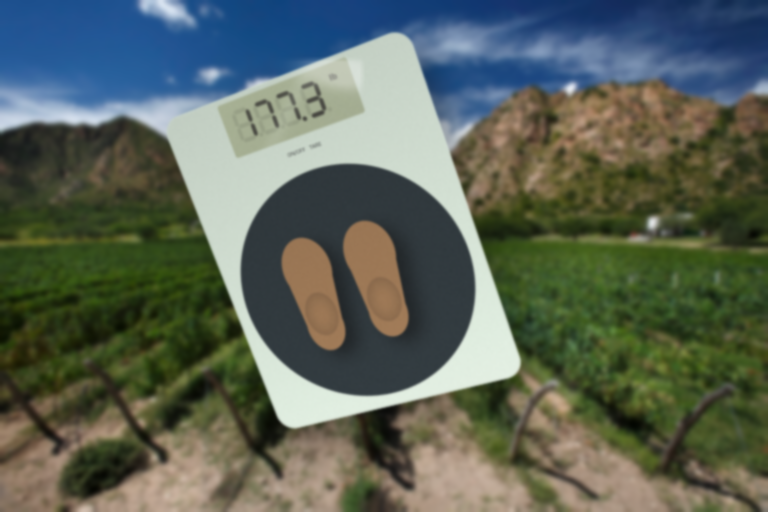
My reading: {"value": 177.3, "unit": "lb"}
